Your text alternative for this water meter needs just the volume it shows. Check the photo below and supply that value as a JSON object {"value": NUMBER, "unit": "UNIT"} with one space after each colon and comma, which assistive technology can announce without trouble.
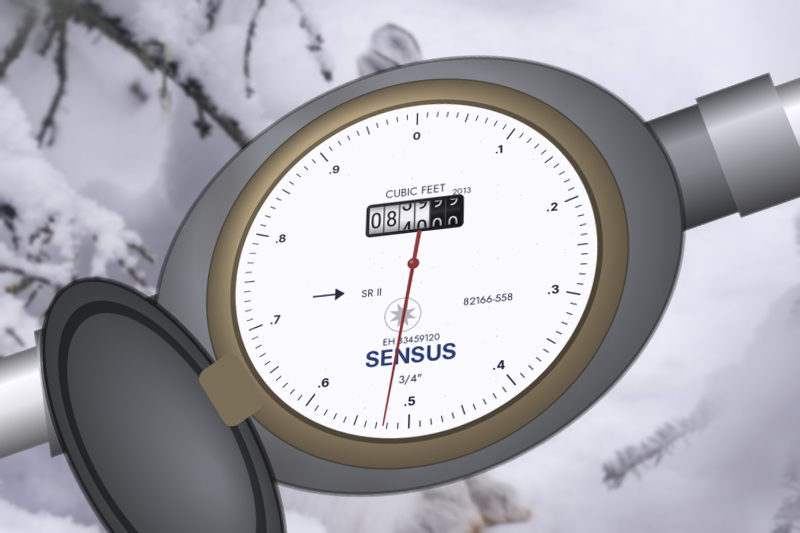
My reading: {"value": 83999.52, "unit": "ft³"}
